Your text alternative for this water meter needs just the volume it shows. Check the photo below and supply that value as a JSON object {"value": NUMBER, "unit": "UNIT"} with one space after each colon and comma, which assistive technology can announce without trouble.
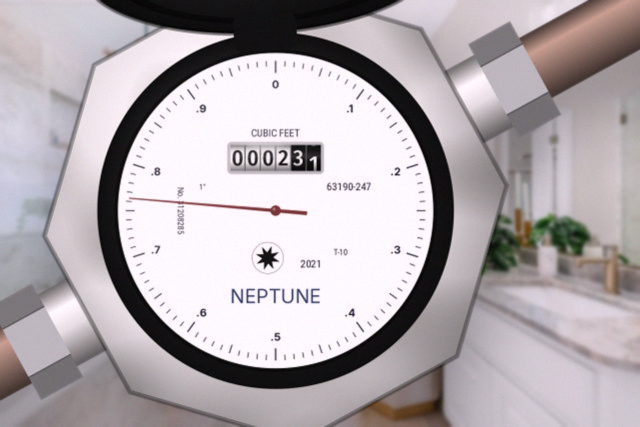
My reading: {"value": 230.76, "unit": "ft³"}
